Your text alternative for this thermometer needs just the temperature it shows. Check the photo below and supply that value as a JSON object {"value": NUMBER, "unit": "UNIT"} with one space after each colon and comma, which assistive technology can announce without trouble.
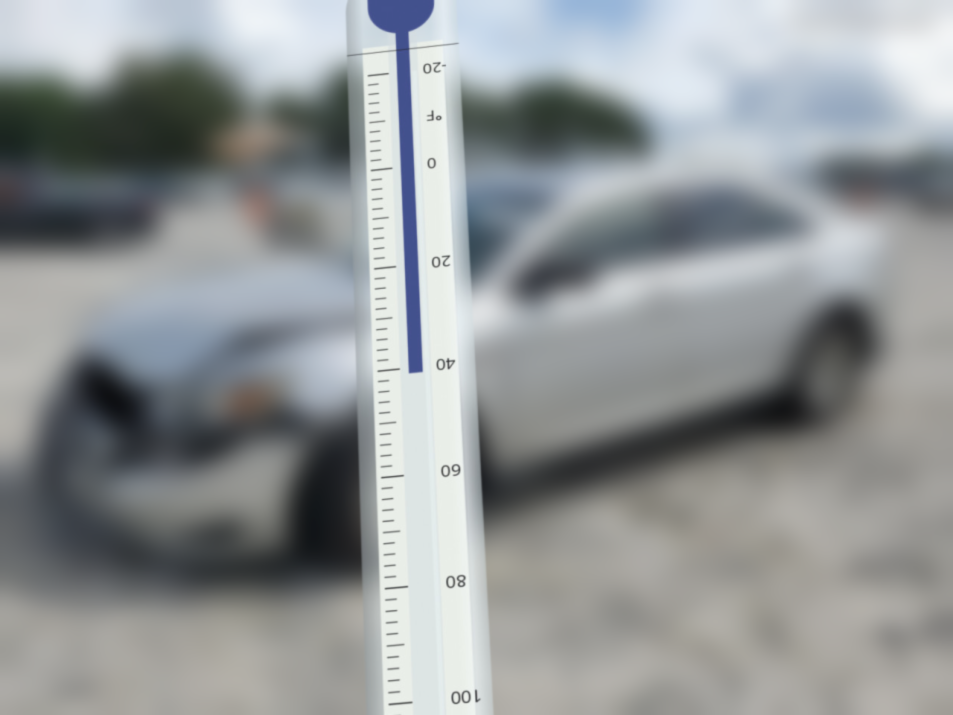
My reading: {"value": 41, "unit": "°F"}
